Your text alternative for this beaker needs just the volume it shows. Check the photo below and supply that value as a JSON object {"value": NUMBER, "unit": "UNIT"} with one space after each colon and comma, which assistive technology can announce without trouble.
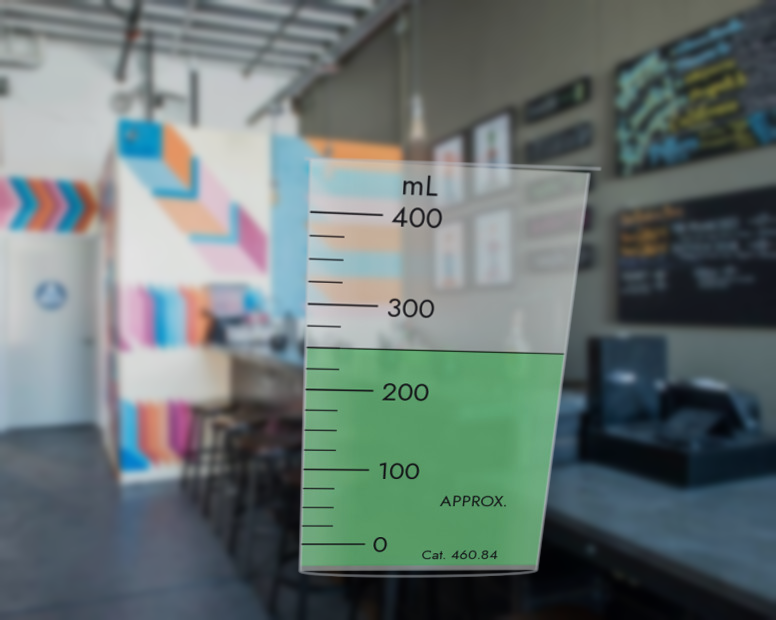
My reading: {"value": 250, "unit": "mL"}
